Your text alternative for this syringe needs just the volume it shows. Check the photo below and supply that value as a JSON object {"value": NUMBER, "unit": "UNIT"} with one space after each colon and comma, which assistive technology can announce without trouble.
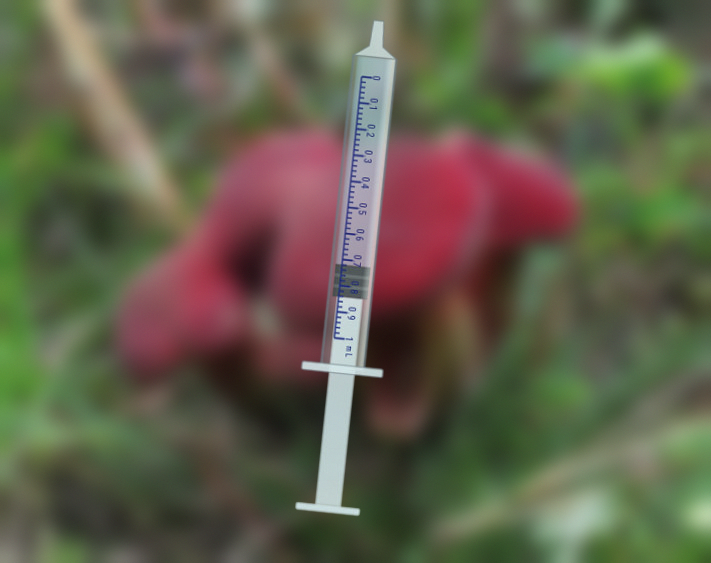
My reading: {"value": 0.72, "unit": "mL"}
